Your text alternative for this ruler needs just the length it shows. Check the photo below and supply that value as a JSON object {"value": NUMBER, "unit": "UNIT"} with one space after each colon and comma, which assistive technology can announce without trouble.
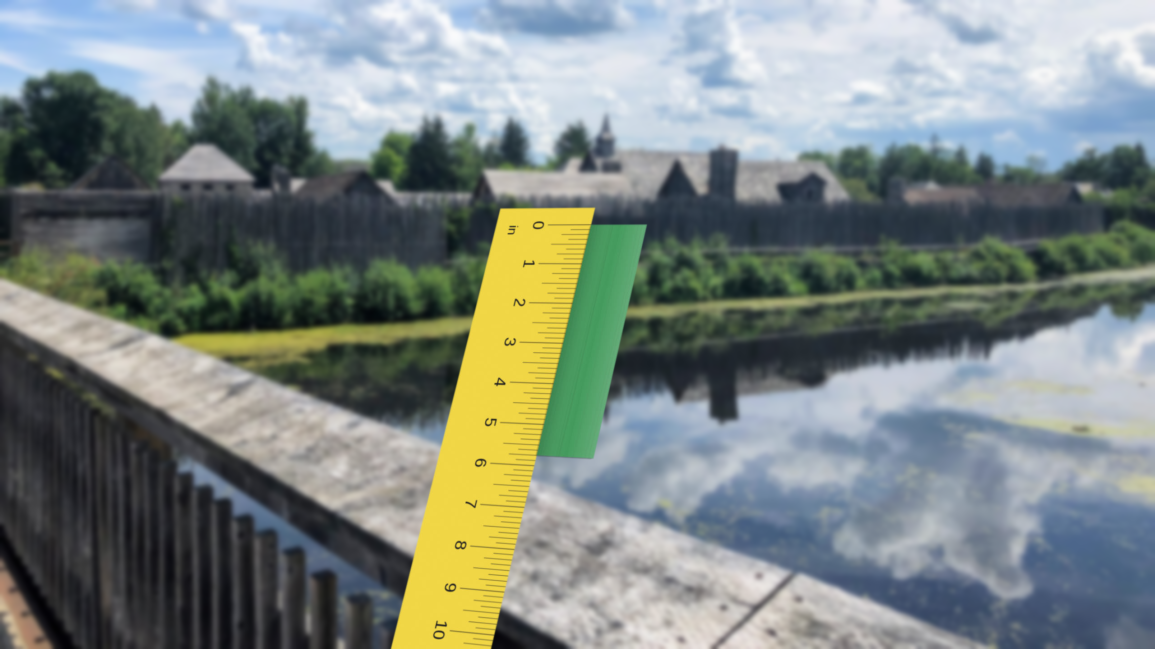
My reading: {"value": 5.75, "unit": "in"}
